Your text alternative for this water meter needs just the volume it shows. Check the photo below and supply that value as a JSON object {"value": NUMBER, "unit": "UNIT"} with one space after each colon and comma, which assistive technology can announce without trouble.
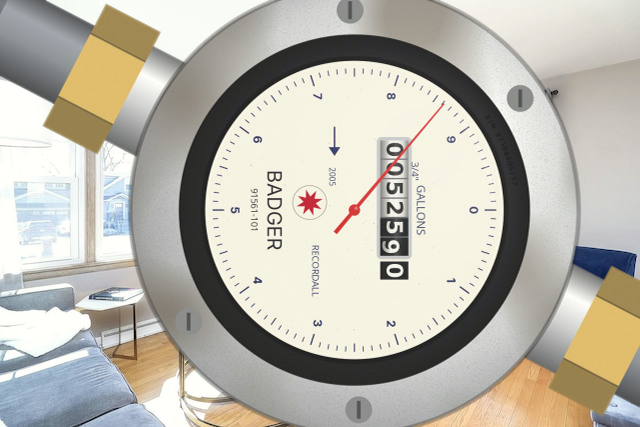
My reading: {"value": 52588.6, "unit": "gal"}
